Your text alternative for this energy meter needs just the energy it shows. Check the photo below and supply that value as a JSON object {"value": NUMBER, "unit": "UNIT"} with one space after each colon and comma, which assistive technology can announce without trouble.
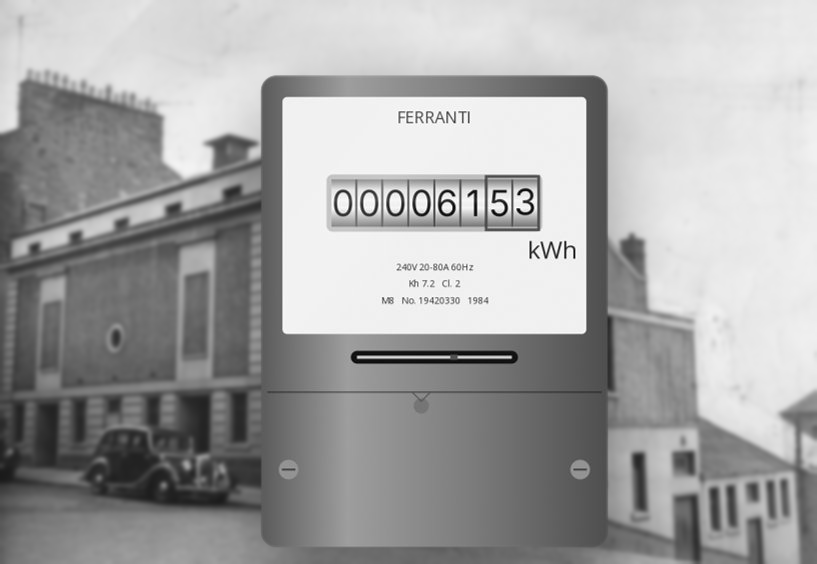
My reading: {"value": 61.53, "unit": "kWh"}
